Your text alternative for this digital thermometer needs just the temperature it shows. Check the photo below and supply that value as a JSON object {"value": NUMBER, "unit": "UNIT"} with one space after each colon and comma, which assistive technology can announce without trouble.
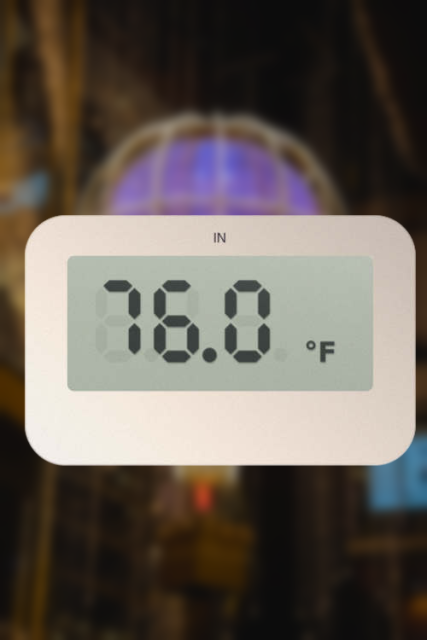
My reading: {"value": 76.0, "unit": "°F"}
